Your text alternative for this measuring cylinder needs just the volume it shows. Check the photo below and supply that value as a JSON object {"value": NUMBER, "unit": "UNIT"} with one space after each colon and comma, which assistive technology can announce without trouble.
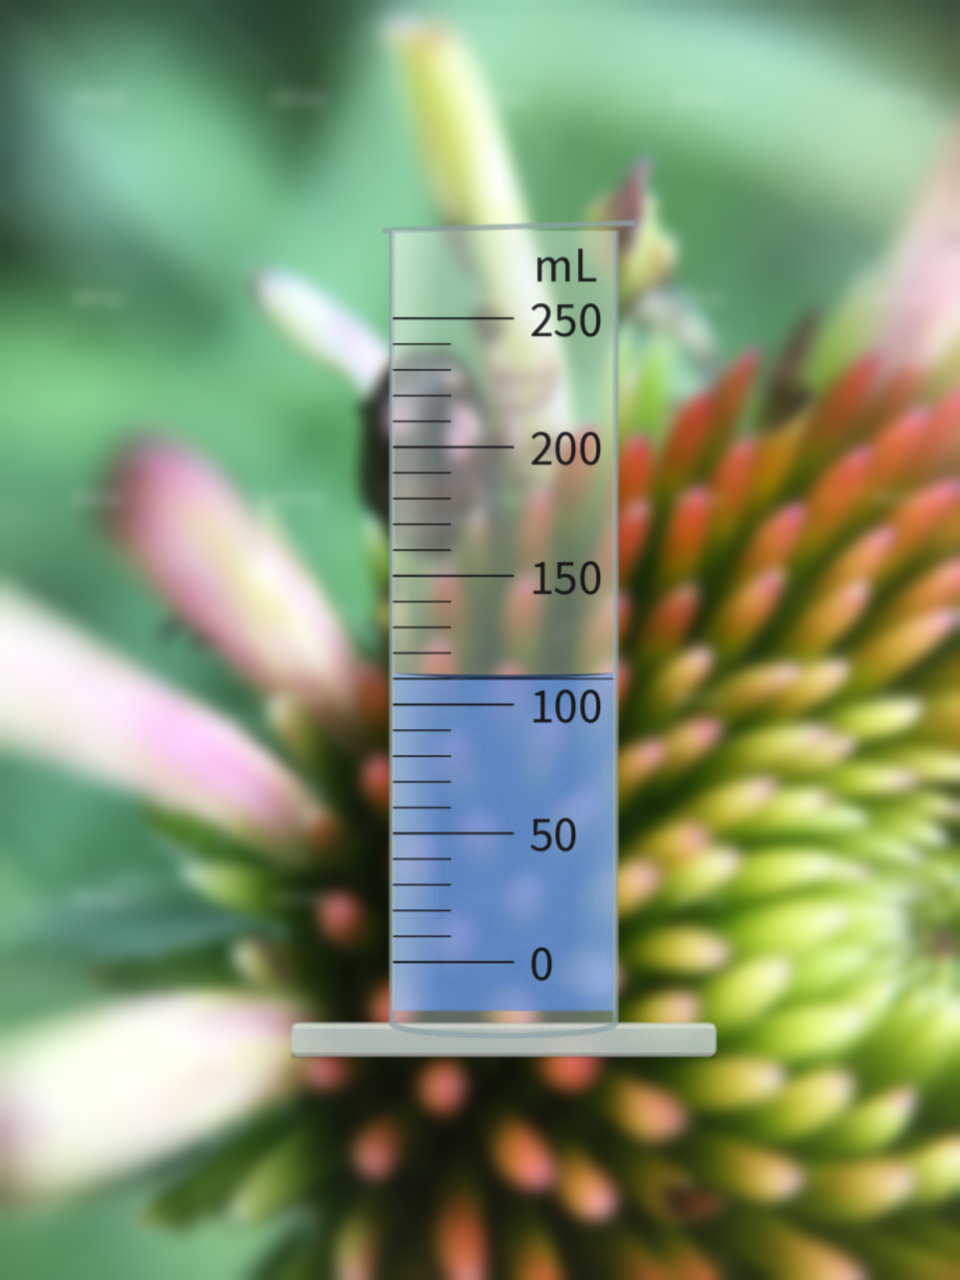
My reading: {"value": 110, "unit": "mL"}
